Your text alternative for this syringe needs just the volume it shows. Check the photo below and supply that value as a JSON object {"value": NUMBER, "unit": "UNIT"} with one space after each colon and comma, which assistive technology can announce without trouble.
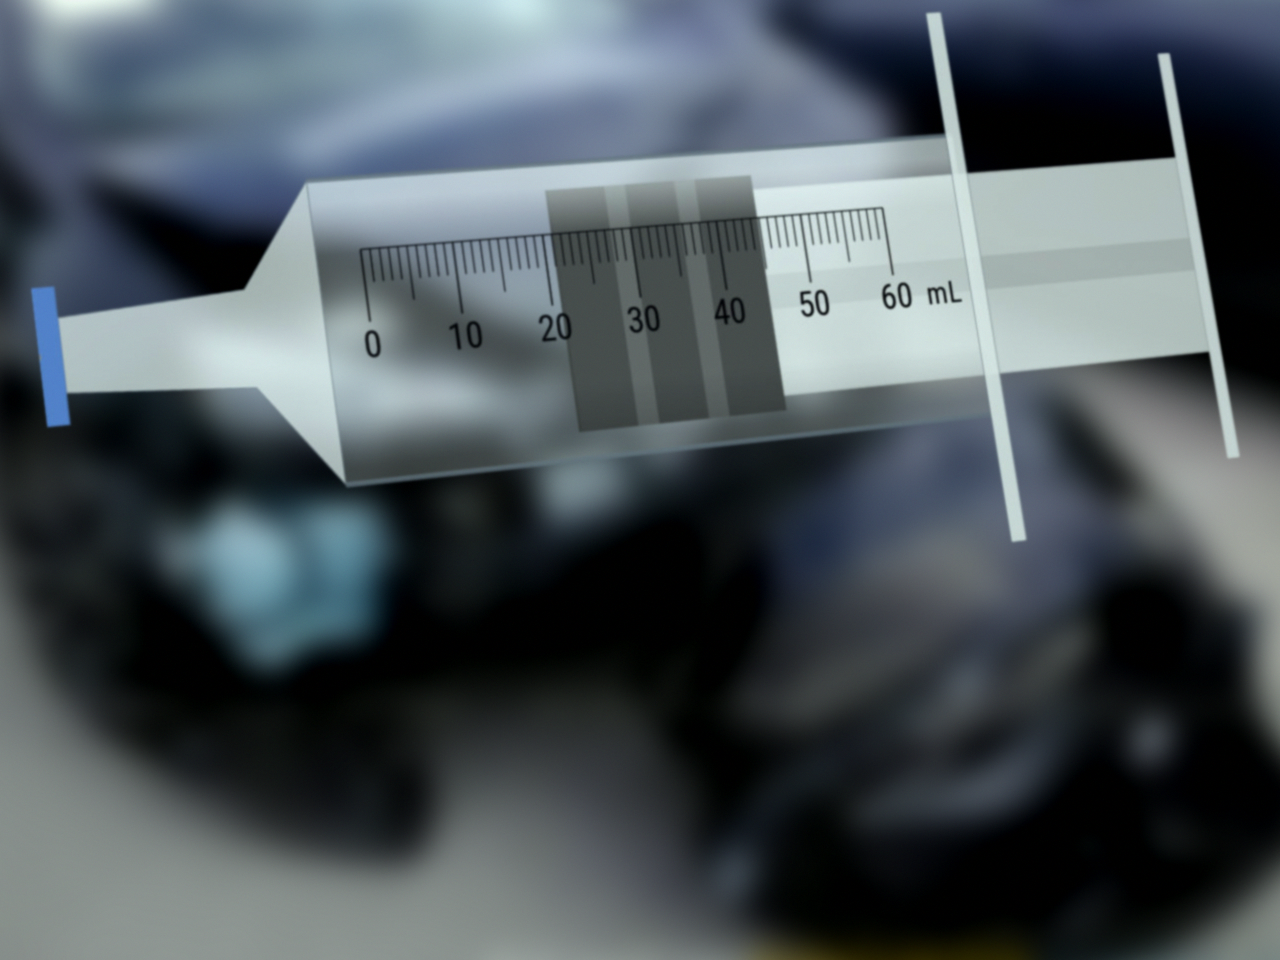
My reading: {"value": 21, "unit": "mL"}
